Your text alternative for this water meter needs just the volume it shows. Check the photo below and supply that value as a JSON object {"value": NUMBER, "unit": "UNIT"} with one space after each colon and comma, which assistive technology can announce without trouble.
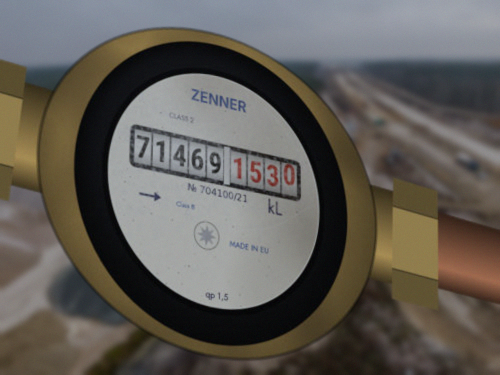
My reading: {"value": 71469.1530, "unit": "kL"}
